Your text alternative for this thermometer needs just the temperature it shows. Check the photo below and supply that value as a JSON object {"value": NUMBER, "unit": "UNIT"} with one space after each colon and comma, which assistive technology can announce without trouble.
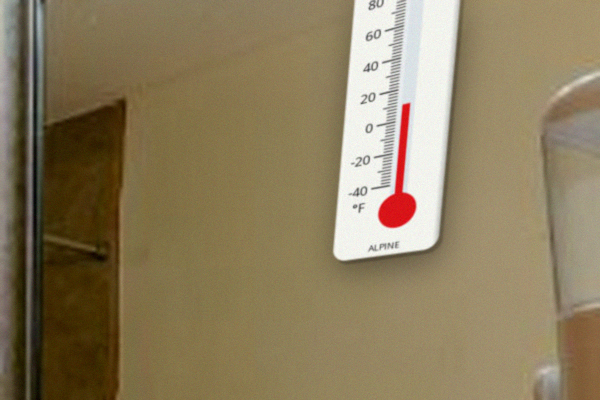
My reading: {"value": 10, "unit": "°F"}
